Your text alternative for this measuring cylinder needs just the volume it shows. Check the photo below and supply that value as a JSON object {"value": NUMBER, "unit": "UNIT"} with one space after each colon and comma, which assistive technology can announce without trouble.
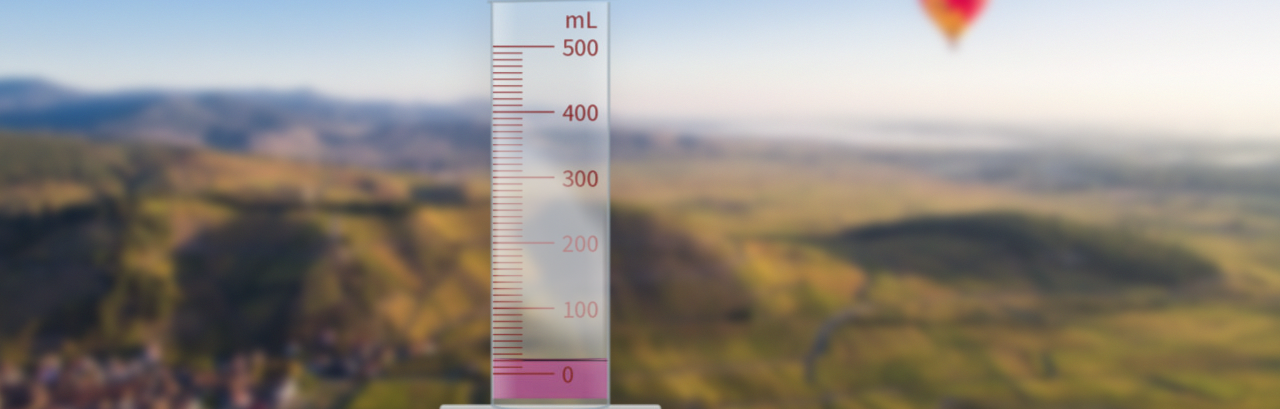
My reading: {"value": 20, "unit": "mL"}
